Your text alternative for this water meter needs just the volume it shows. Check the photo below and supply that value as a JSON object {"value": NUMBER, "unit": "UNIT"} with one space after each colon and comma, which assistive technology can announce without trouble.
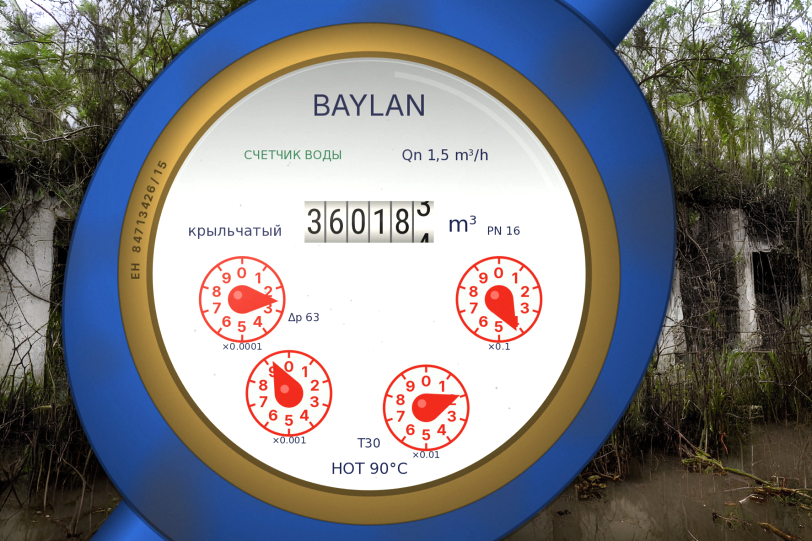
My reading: {"value": 360183.4192, "unit": "m³"}
